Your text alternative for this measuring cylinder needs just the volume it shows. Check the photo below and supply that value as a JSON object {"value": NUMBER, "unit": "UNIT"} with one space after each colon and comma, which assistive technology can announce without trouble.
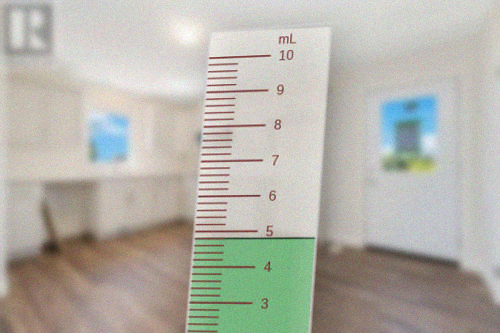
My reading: {"value": 4.8, "unit": "mL"}
